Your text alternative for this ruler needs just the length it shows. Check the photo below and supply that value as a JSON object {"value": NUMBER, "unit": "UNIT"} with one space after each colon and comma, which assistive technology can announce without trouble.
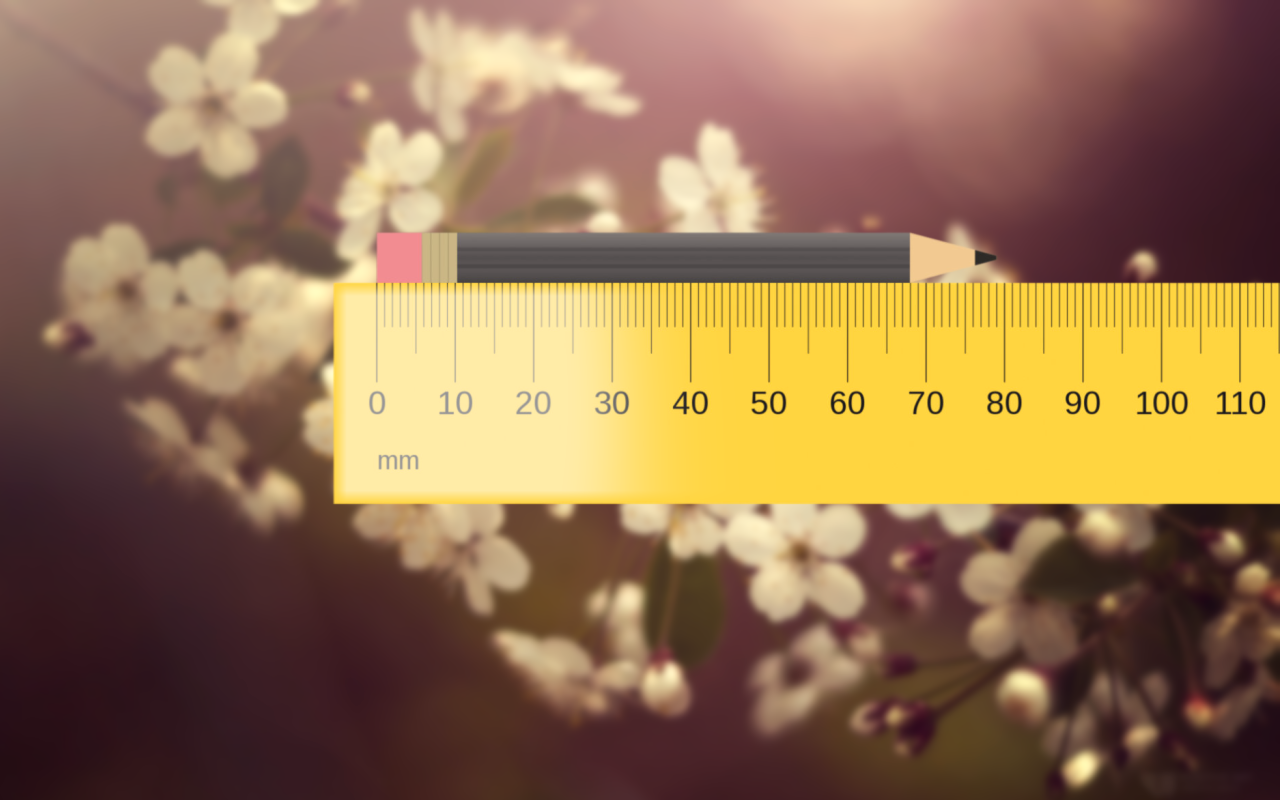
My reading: {"value": 79, "unit": "mm"}
